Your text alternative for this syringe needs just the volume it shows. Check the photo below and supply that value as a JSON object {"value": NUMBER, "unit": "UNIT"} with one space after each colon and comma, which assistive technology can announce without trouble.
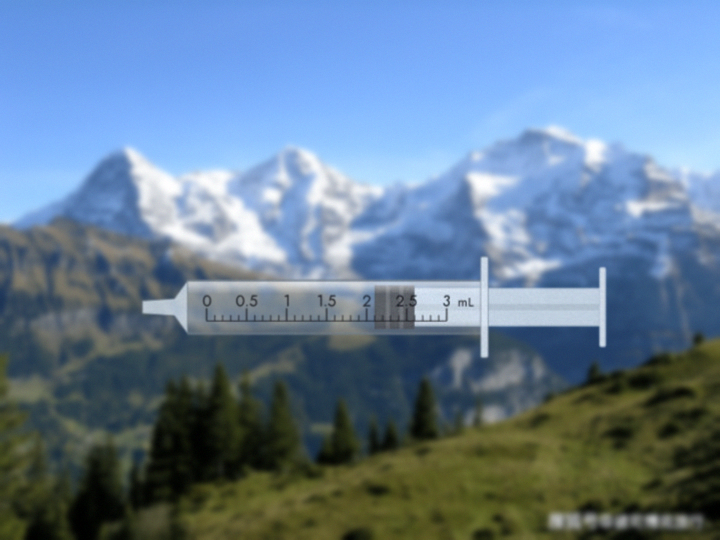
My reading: {"value": 2.1, "unit": "mL"}
